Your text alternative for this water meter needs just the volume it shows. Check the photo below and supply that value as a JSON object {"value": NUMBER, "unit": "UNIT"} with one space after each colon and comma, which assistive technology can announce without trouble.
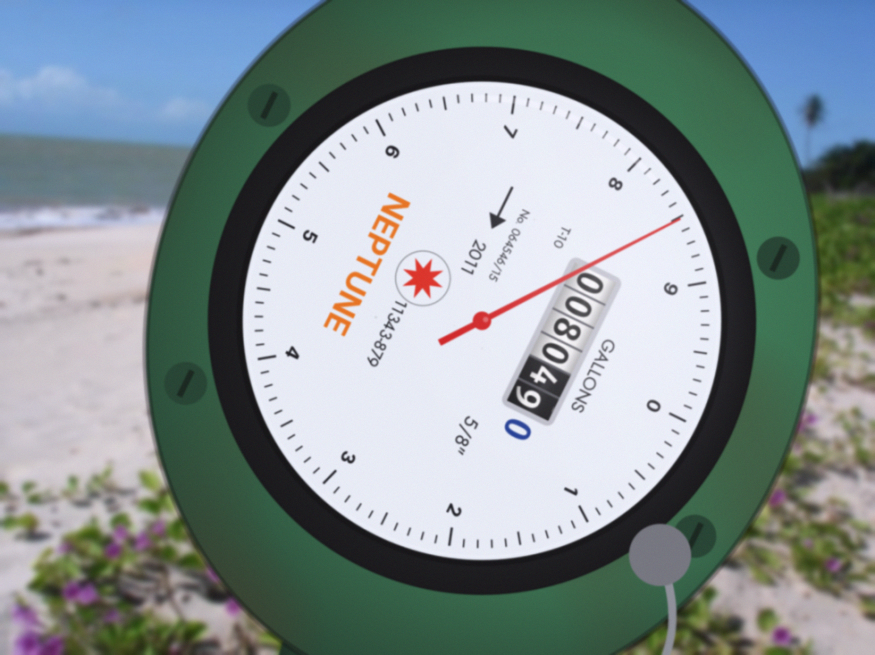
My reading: {"value": 80488.5, "unit": "gal"}
